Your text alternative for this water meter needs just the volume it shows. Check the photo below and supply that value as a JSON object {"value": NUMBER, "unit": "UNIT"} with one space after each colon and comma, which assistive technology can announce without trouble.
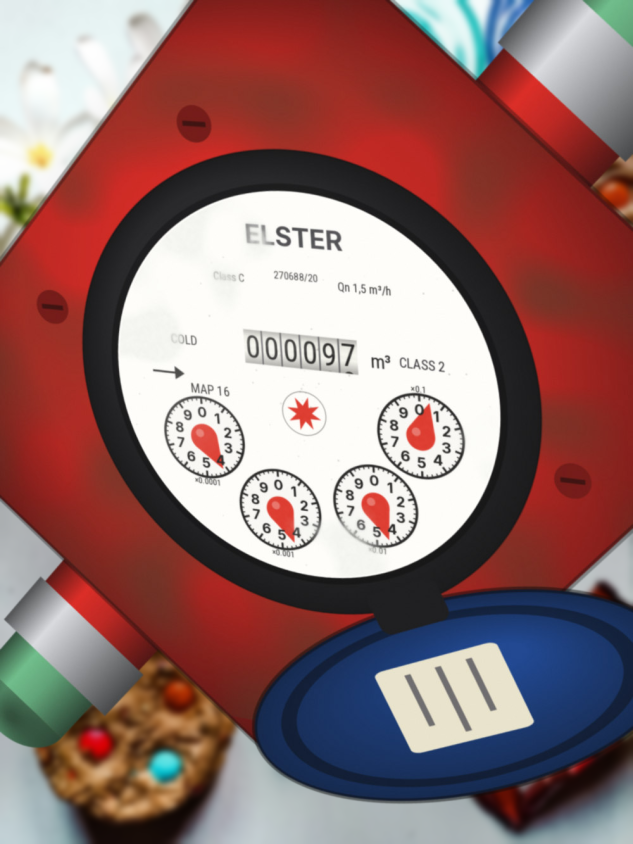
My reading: {"value": 97.0444, "unit": "m³"}
